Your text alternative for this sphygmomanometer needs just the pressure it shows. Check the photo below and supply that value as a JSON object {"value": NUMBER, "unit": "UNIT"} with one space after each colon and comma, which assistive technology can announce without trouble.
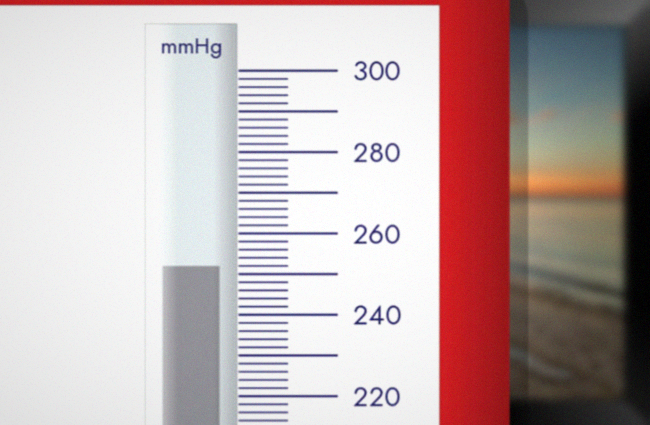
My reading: {"value": 252, "unit": "mmHg"}
